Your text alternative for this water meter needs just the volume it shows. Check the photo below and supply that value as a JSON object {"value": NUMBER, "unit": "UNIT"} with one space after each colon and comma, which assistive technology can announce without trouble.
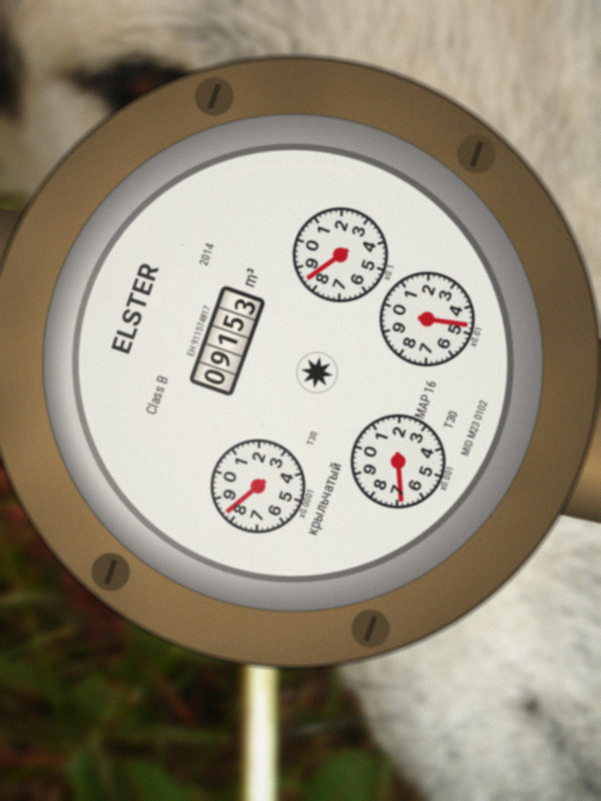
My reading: {"value": 9152.8468, "unit": "m³"}
